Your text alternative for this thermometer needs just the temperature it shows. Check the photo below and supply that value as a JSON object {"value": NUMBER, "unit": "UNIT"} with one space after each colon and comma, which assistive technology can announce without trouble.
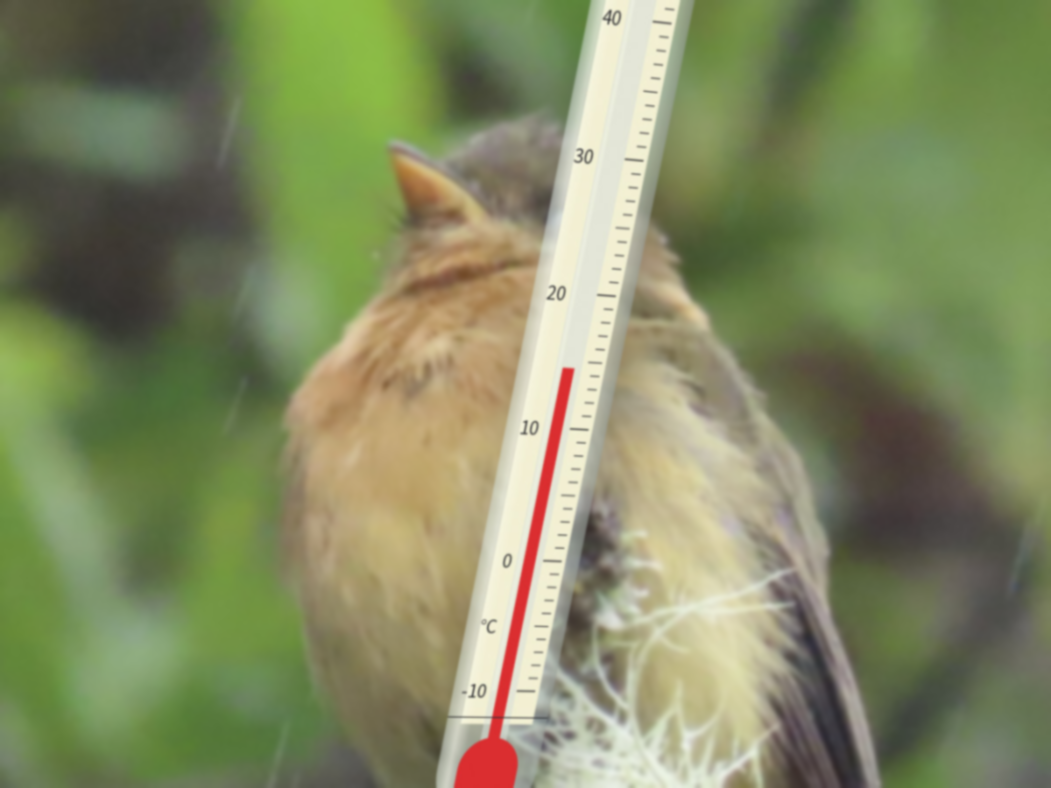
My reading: {"value": 14.5, "unit": "°C"}
